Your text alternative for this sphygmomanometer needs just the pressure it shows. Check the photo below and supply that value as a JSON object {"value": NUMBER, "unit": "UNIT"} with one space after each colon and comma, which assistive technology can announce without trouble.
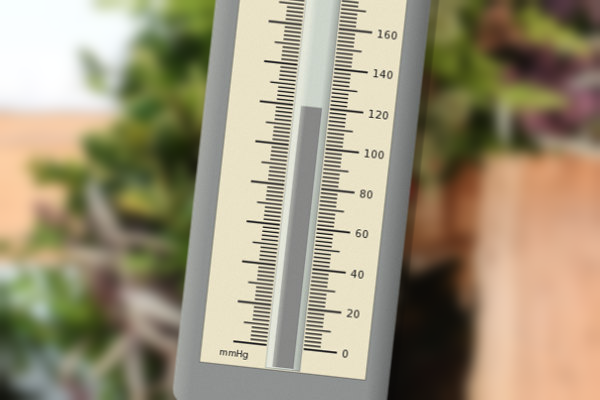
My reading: {"value": 120, "unit": "mmHg"}
